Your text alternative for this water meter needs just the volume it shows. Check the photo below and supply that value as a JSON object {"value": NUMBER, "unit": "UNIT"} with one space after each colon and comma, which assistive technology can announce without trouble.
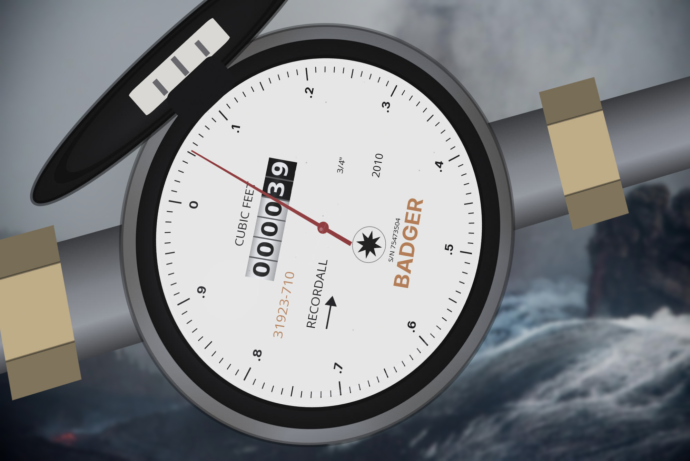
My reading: {"value": 39.05, "unit": "ft³"}
